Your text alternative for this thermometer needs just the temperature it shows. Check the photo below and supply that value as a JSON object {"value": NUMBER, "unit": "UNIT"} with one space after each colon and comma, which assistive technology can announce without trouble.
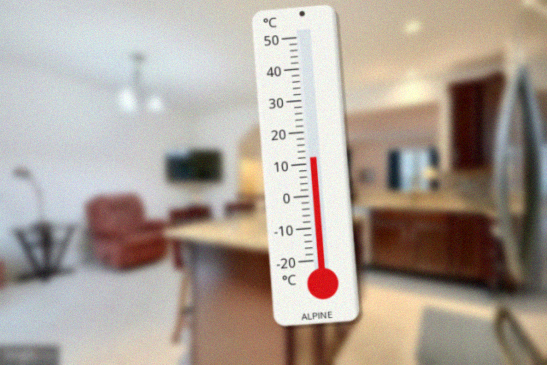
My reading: {"value": 12, "unit": "°C"}
